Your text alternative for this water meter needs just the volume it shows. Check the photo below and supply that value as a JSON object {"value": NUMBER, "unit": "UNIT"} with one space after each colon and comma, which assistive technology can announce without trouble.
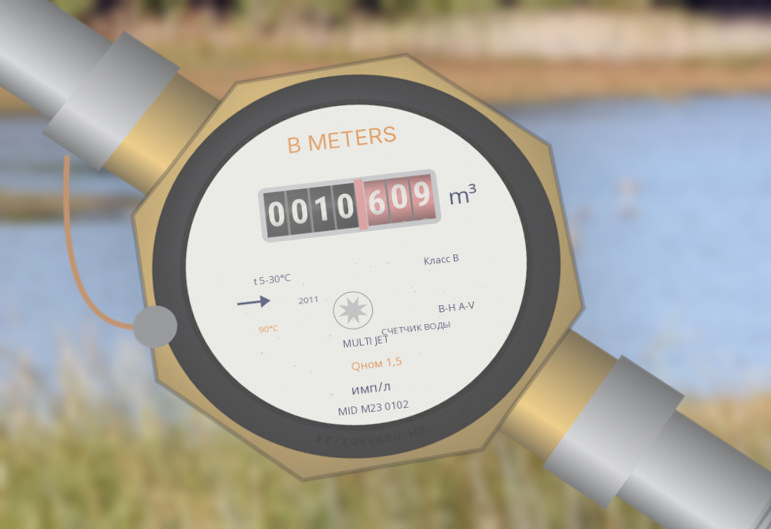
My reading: {"value": 10.609, "unit": "m³"}
